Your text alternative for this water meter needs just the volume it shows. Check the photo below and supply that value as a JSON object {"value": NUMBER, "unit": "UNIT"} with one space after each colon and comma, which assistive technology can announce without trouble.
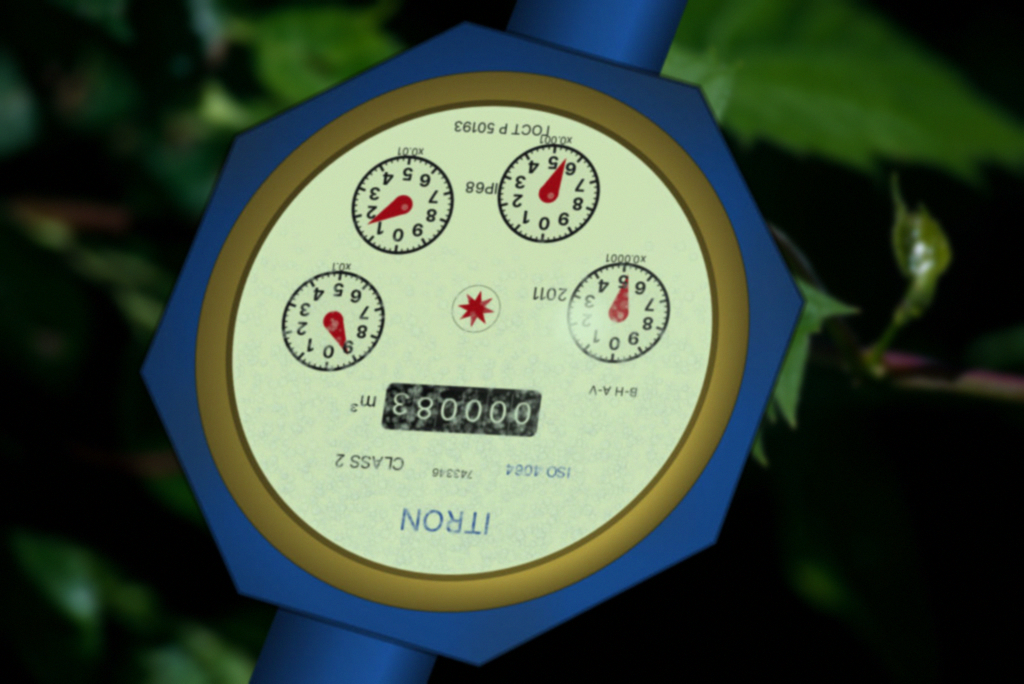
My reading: {"value": 82.9155, "unit": "m³"}
